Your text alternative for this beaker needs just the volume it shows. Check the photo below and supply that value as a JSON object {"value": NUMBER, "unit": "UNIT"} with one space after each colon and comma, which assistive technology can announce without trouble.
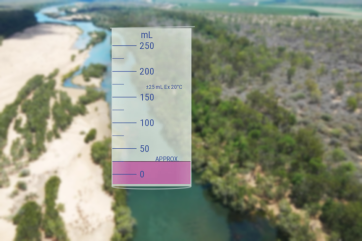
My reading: {"value": 25, "unit": "mL"}
